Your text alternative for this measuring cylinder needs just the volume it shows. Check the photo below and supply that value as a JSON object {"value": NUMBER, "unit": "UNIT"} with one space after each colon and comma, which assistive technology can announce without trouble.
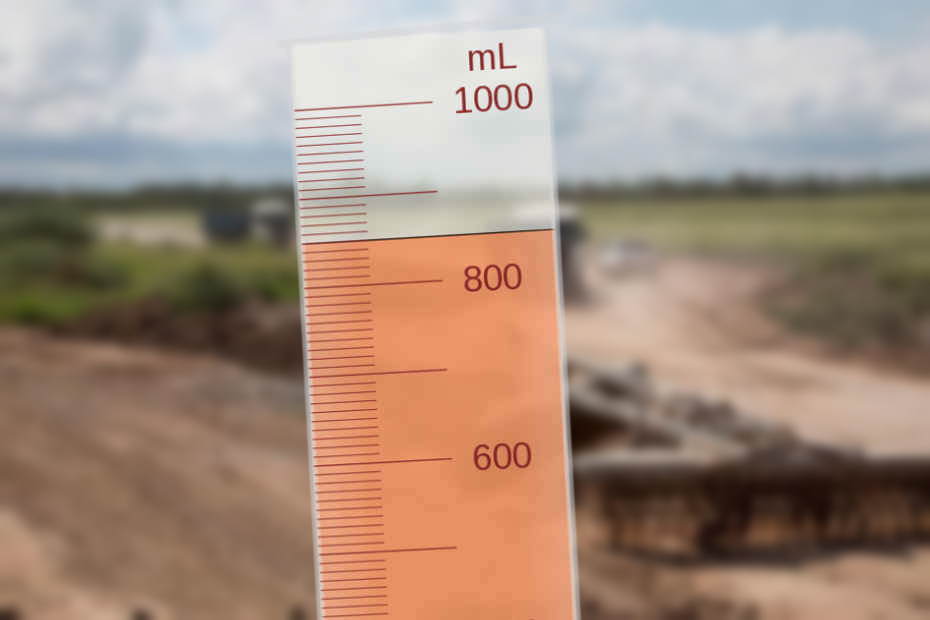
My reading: {"value": 850, "unit": "mL"}
